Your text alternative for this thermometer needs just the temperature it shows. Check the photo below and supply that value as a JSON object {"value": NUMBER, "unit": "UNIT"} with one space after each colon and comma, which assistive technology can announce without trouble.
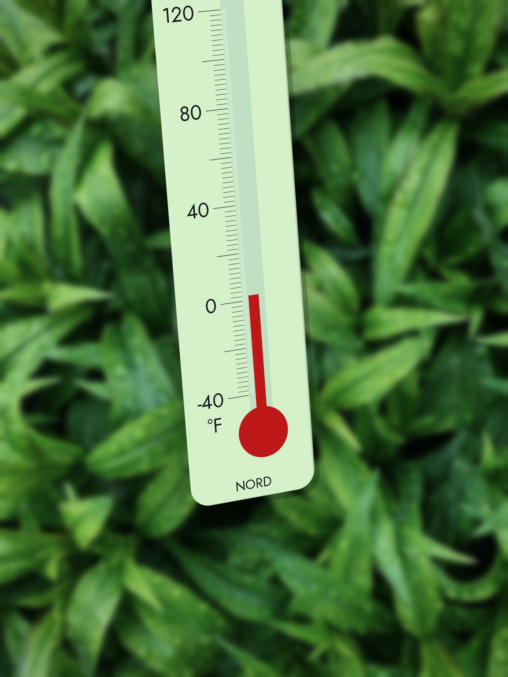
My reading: {"value": 2, "unit": "°F"}
